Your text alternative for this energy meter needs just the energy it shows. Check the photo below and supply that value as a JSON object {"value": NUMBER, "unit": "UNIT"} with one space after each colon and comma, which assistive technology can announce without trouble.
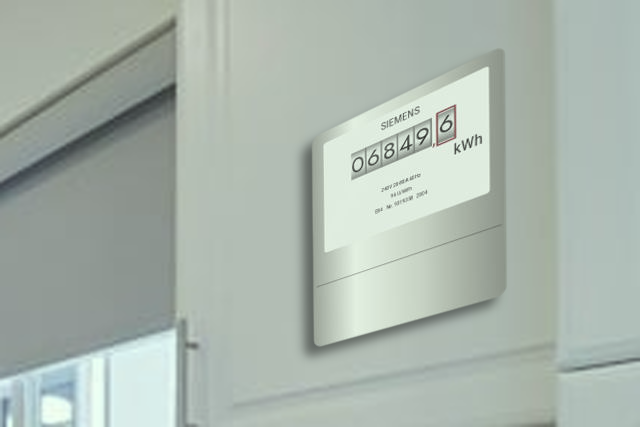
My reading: {"value": 6849.6, "unit": "kWh"}
